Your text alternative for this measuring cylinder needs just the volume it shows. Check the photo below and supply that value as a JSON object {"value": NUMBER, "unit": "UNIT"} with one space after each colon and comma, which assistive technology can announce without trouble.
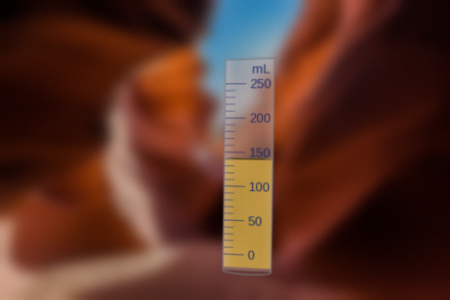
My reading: {"value": 140, "unit": "mL"}
